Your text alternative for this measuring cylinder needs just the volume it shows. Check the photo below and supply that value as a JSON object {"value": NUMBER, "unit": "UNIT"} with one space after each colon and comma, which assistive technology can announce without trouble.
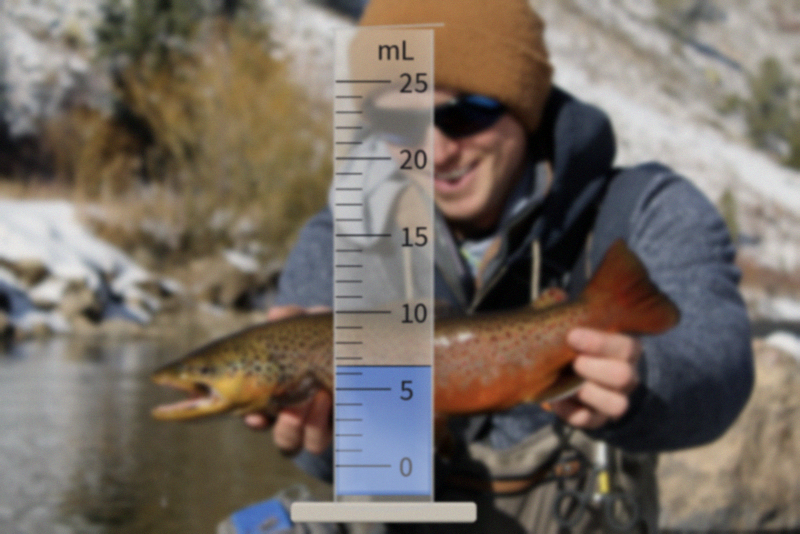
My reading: {"value": 6.5, "unit": "mL"}
